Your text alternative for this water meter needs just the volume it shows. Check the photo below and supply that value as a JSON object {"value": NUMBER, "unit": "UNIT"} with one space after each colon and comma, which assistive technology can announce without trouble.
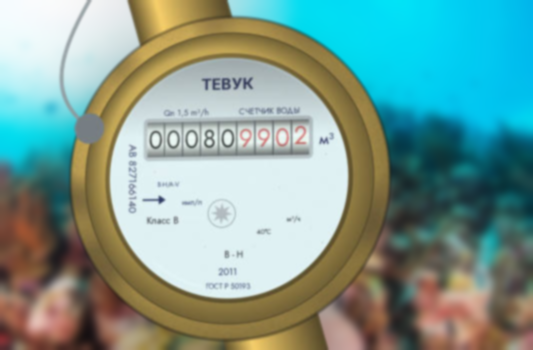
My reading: {"value": 80.9902, "unit": "m³"}
